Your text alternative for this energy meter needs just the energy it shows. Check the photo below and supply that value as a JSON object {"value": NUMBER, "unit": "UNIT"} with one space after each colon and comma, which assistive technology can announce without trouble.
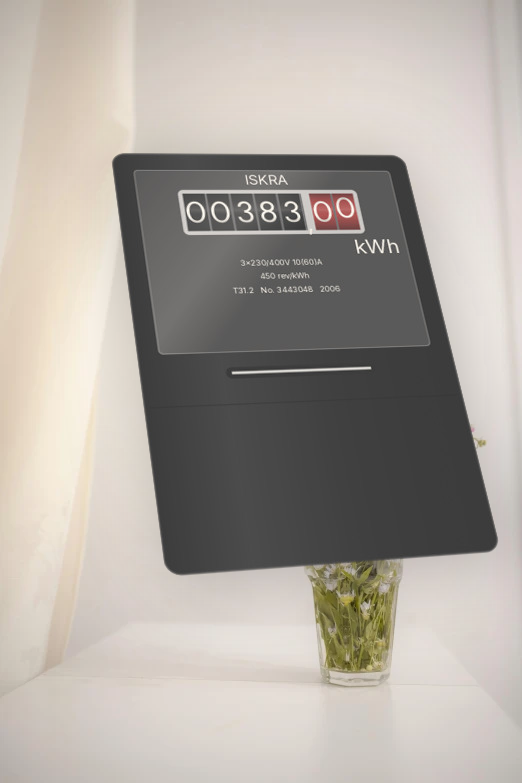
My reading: {"value": 383.00, "unit": "kWh"}
